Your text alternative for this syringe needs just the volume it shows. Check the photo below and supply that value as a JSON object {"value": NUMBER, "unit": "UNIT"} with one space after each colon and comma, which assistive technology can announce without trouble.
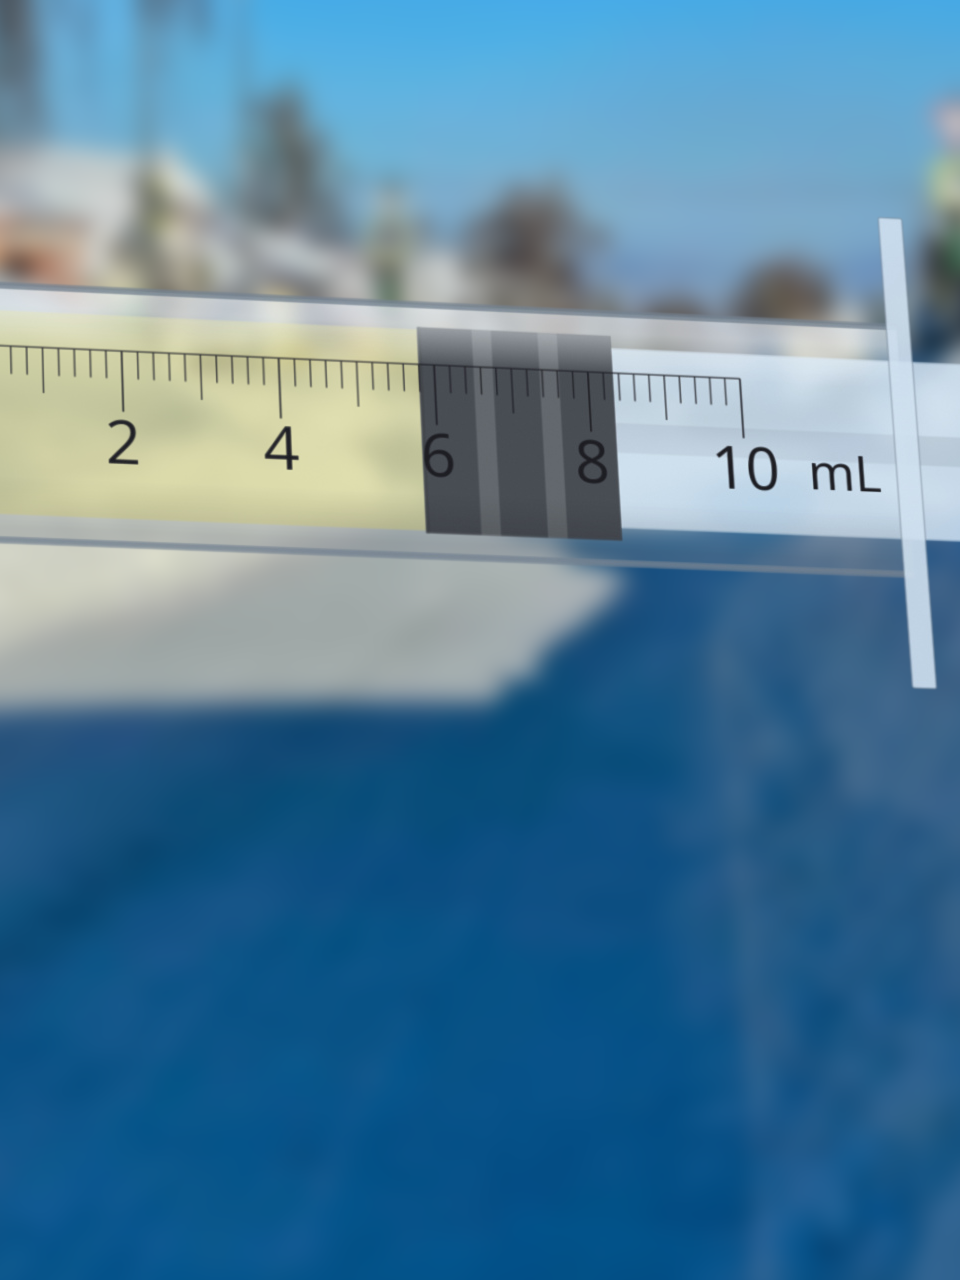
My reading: {"value": 5.8, "unit": "mL"}
